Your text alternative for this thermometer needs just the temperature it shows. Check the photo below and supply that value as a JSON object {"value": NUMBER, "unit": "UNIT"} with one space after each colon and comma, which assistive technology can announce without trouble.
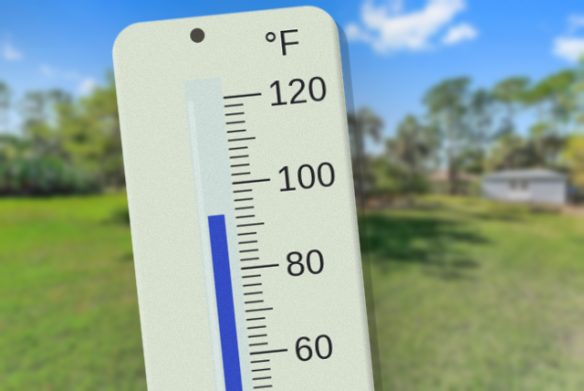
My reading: {"value": 93, "unit": "°F"}
